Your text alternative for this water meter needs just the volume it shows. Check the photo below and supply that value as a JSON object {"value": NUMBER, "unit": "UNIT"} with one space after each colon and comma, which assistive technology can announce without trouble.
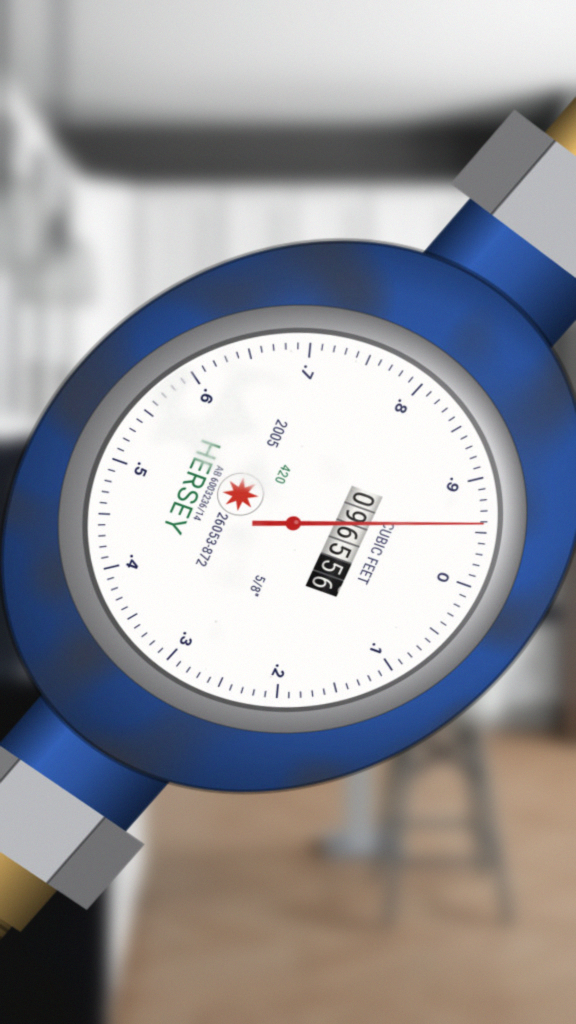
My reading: {"value": 96555.94, "unit": "ft³"}
